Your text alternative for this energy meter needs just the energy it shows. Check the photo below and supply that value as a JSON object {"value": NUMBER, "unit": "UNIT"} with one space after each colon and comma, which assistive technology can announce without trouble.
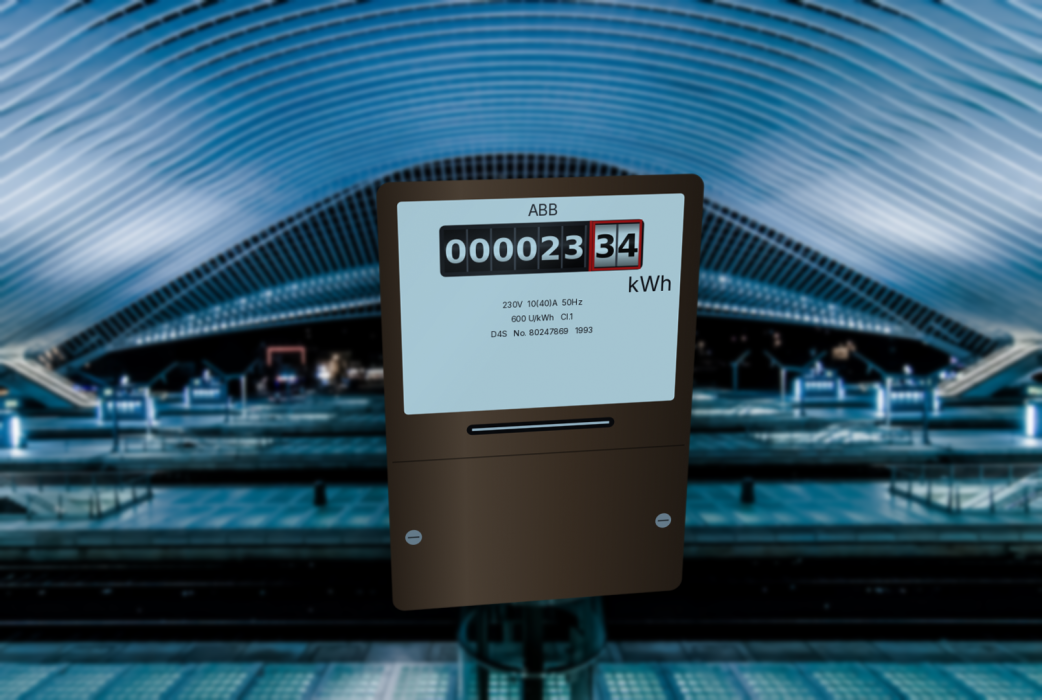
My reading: {"value": 23.34, "unit": "kWh"}
